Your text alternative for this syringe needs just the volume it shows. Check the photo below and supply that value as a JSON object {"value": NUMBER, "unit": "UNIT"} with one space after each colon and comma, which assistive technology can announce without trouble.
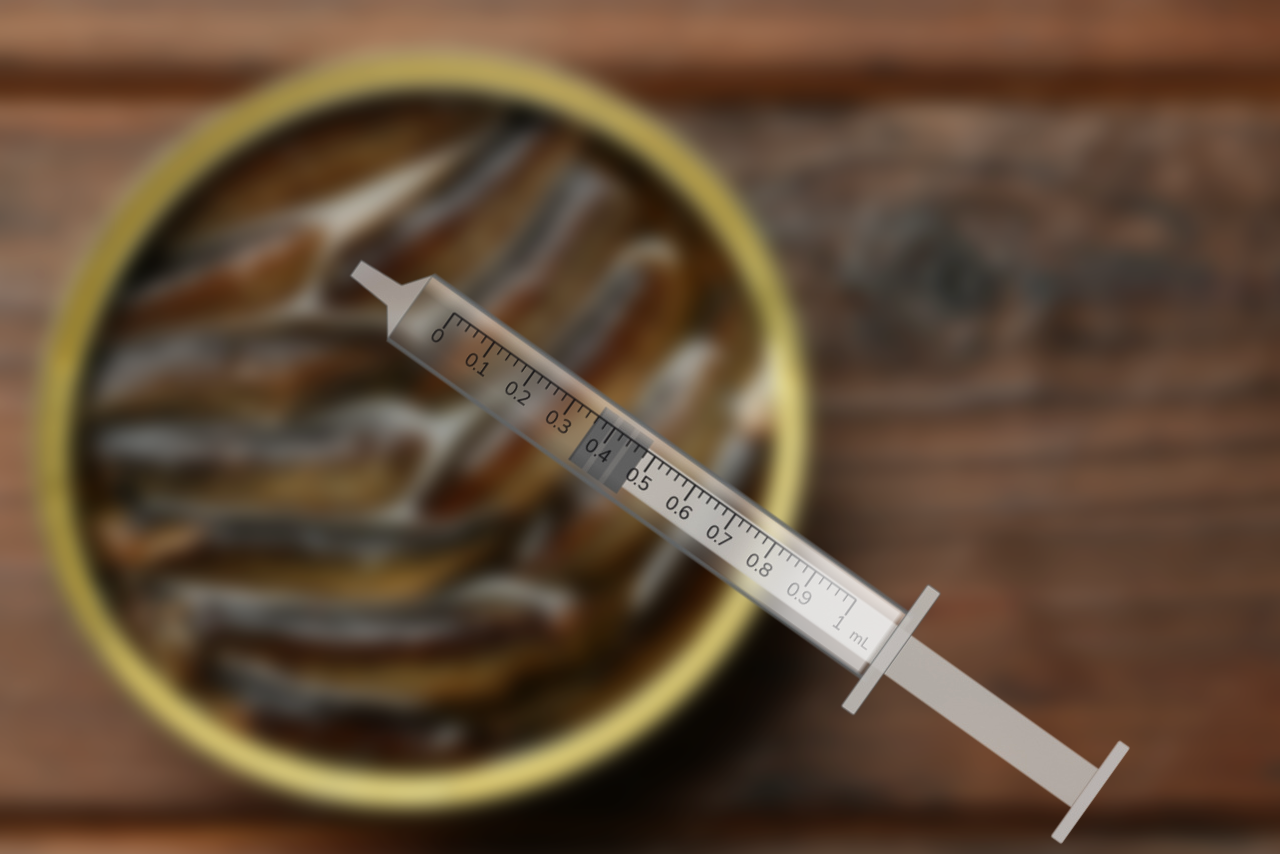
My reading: {"value": 0.36, "unit": "mL"}
